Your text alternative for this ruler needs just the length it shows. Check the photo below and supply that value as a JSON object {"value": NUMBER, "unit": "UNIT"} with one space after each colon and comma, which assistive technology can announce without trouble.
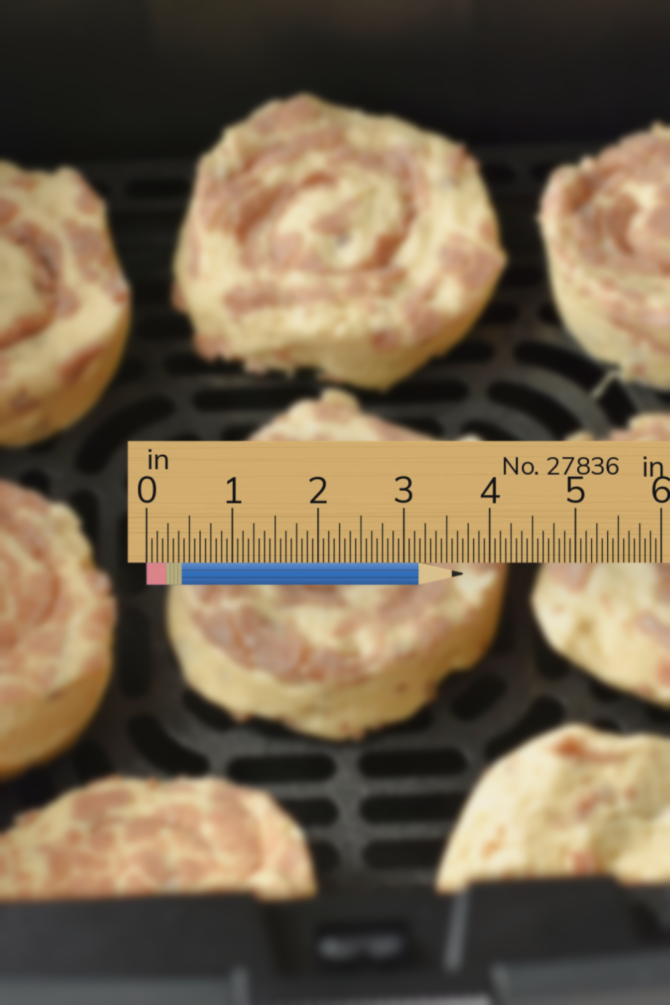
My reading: {"value": 3.6875, "unit": "in"}
